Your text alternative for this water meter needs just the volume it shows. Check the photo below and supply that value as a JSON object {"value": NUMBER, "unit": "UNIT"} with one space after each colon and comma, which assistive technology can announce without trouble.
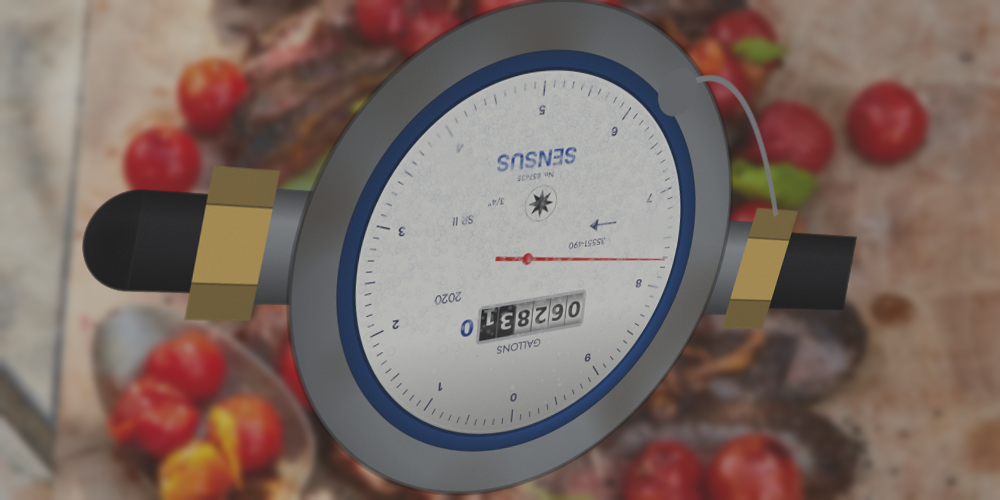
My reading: {"value": 628307.7, "unit": "gal"}
